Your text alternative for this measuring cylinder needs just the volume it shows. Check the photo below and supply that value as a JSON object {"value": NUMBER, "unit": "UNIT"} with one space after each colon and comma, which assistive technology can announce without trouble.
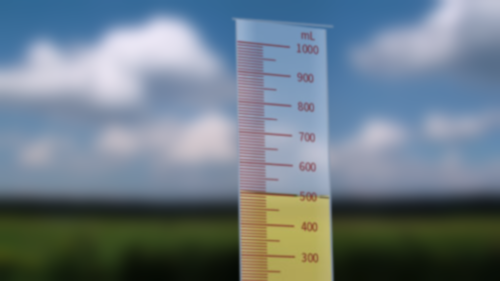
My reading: {"value": 500, "unit": "mL"}
